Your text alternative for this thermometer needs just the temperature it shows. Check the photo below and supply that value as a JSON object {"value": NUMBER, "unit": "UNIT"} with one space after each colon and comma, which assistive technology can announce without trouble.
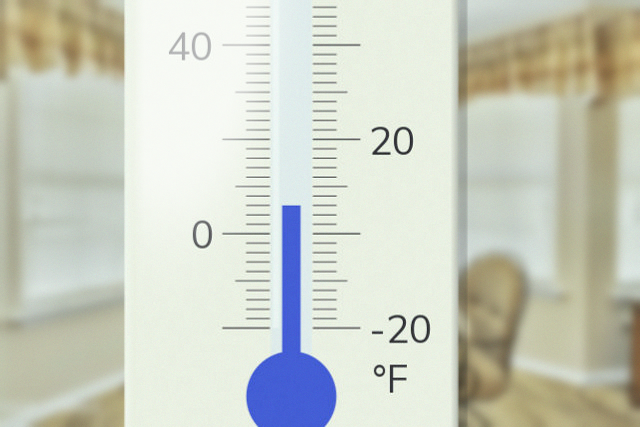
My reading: {"value": 6, "unit": "°F"}
